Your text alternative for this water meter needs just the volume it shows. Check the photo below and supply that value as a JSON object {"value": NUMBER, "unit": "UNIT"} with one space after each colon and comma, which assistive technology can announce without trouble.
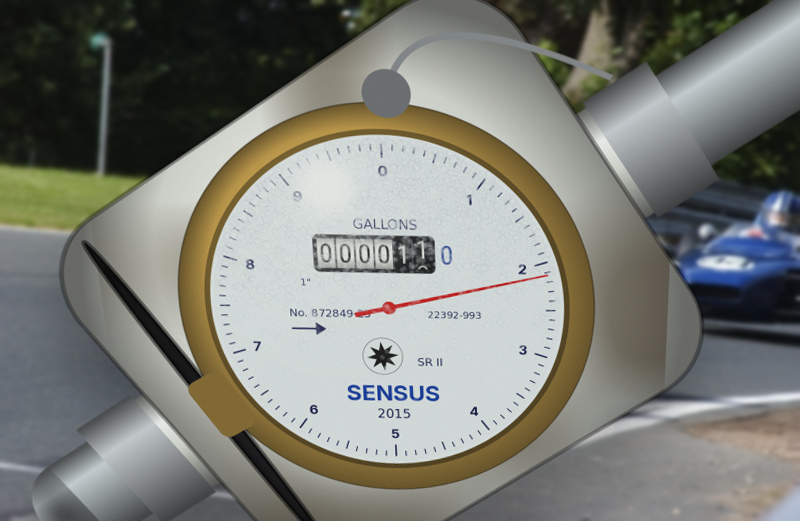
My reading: {"value": 112.1, "unit": "gal"}
